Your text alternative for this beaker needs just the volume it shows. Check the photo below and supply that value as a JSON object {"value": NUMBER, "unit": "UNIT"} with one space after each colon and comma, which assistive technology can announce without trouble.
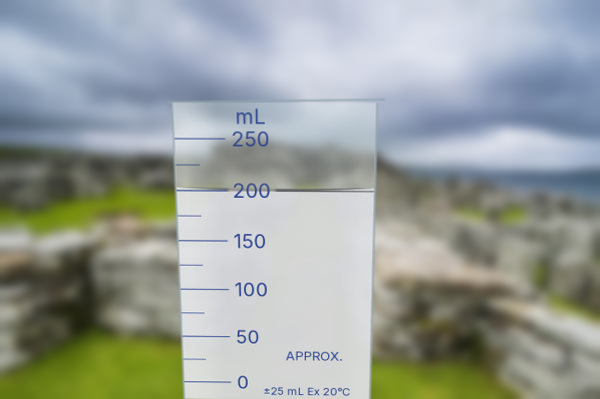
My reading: {"value": 200, "unit": "mL"}
